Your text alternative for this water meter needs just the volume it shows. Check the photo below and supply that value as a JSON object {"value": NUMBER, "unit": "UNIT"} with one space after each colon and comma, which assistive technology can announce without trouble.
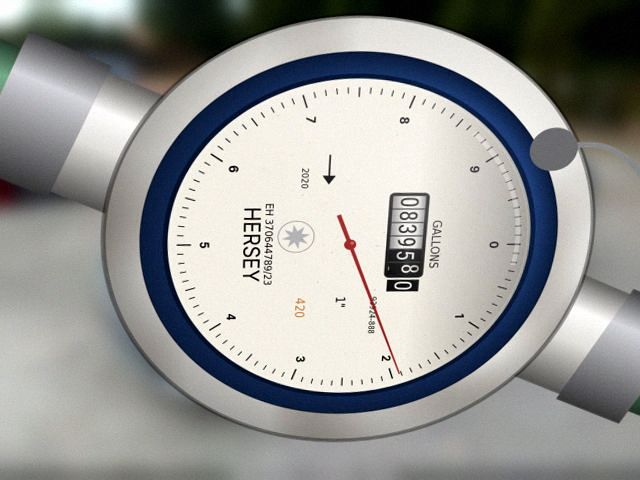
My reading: {"value": 839581.9, "unit": "gal"}
